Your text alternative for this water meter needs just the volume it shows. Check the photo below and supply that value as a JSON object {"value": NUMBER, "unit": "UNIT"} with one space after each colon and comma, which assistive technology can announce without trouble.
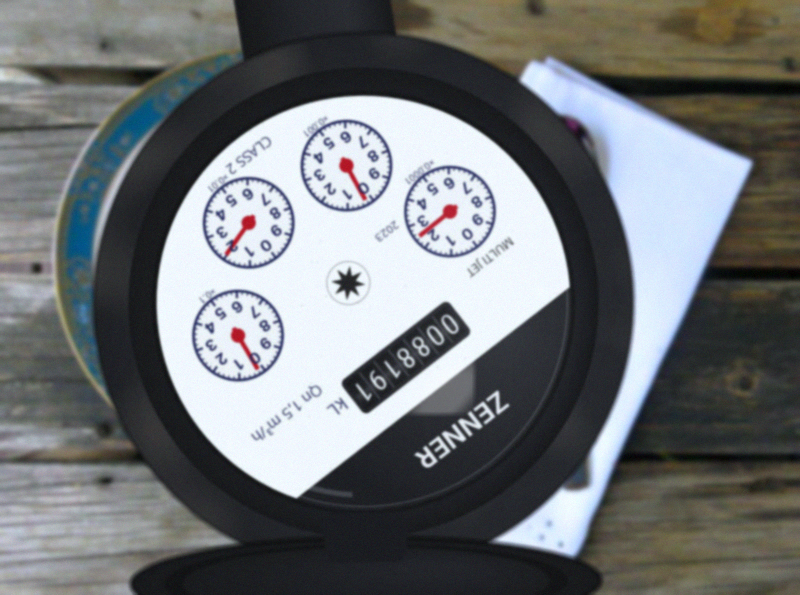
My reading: {"value": 88191.0202, "unit": "kL"}
